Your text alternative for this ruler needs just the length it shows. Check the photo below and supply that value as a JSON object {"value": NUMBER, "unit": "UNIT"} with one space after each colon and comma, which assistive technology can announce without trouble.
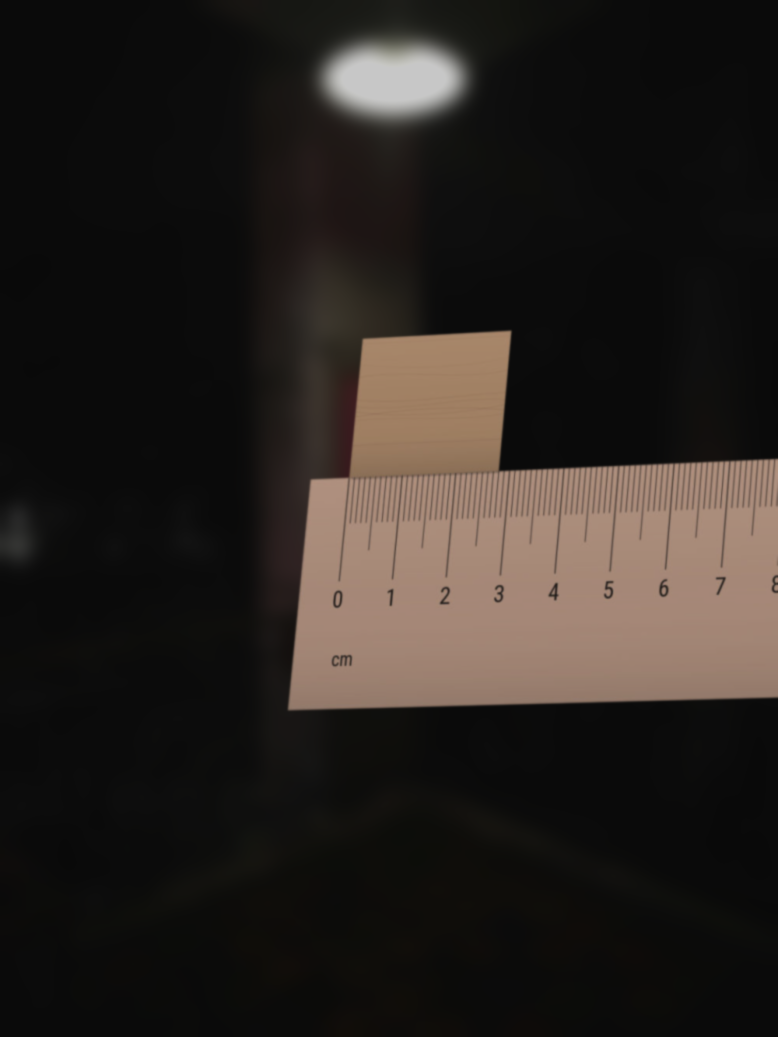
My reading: {"value": 2.8, "unit": "cm"}
